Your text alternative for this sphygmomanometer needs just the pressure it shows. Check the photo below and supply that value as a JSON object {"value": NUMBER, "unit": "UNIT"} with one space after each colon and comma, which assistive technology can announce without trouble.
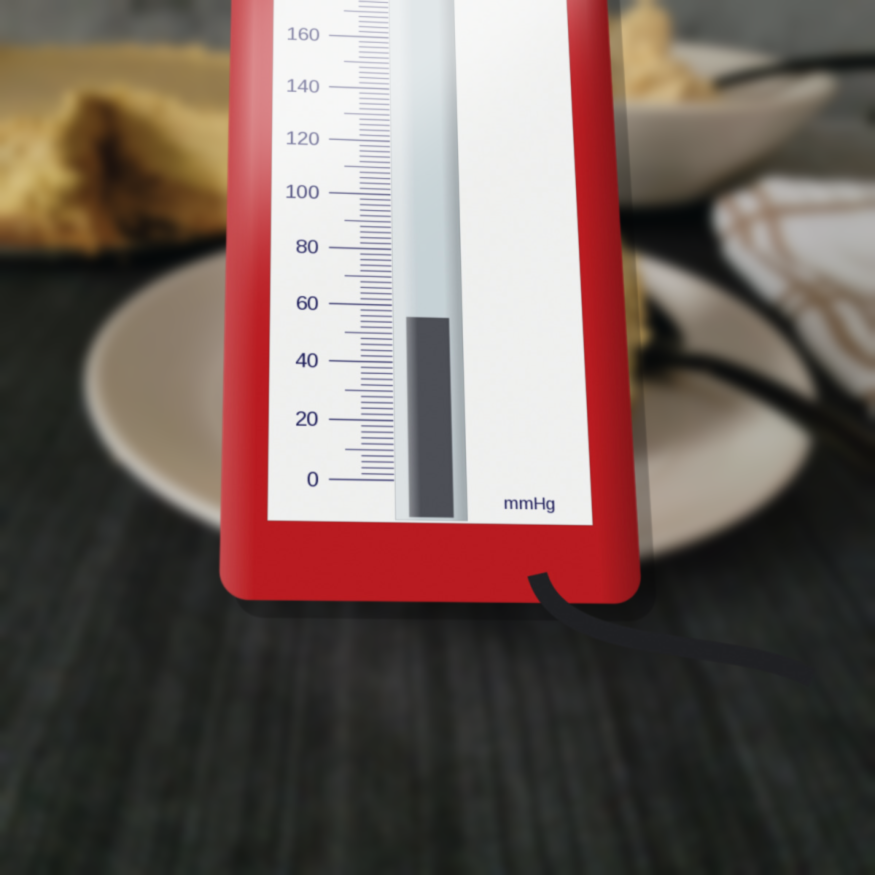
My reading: {"value": 56, "unit": "mmHg"}
